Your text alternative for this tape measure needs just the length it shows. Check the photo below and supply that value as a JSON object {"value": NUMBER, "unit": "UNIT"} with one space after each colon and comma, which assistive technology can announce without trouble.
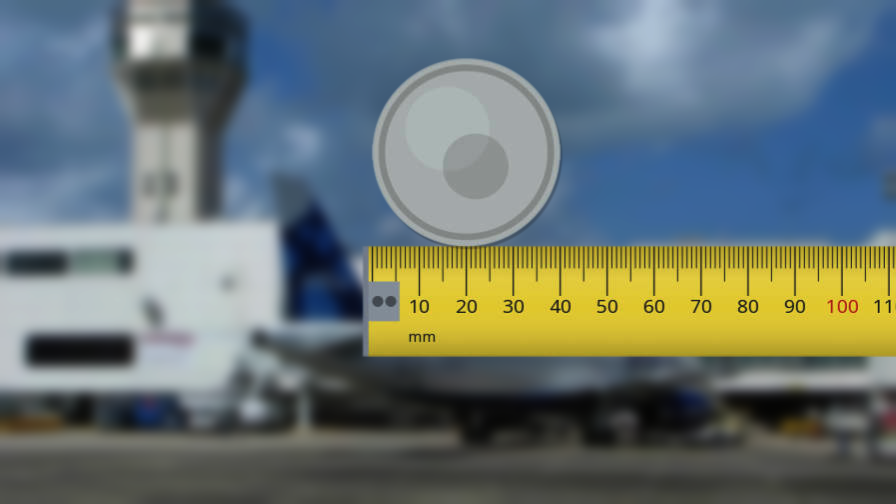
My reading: {"value": 40, "unit": "mm"}
